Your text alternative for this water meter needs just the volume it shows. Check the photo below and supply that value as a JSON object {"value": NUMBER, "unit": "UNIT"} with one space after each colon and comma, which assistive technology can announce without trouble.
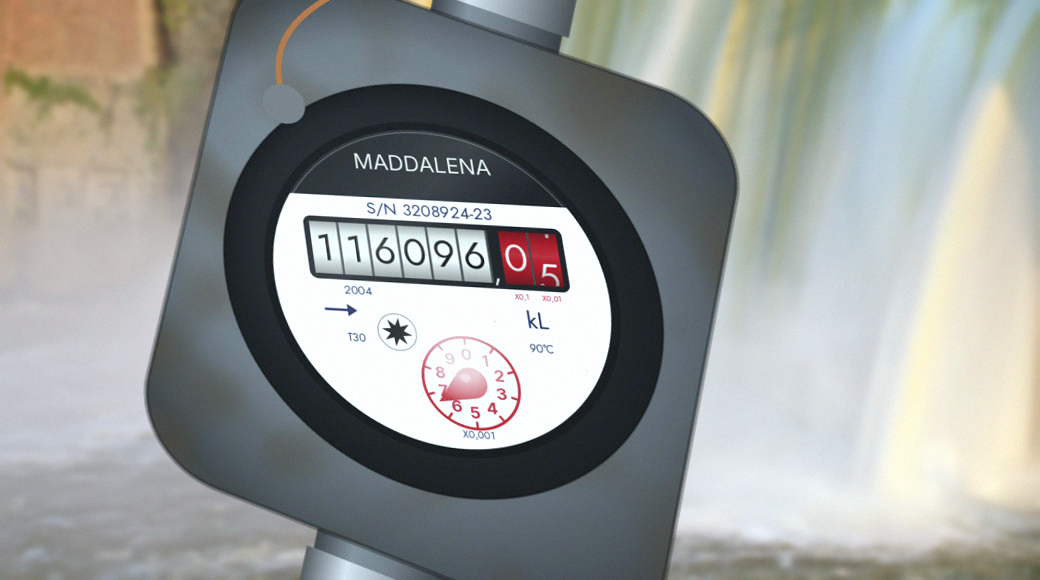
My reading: {"value": 116096.046, "unit": "kL"}
